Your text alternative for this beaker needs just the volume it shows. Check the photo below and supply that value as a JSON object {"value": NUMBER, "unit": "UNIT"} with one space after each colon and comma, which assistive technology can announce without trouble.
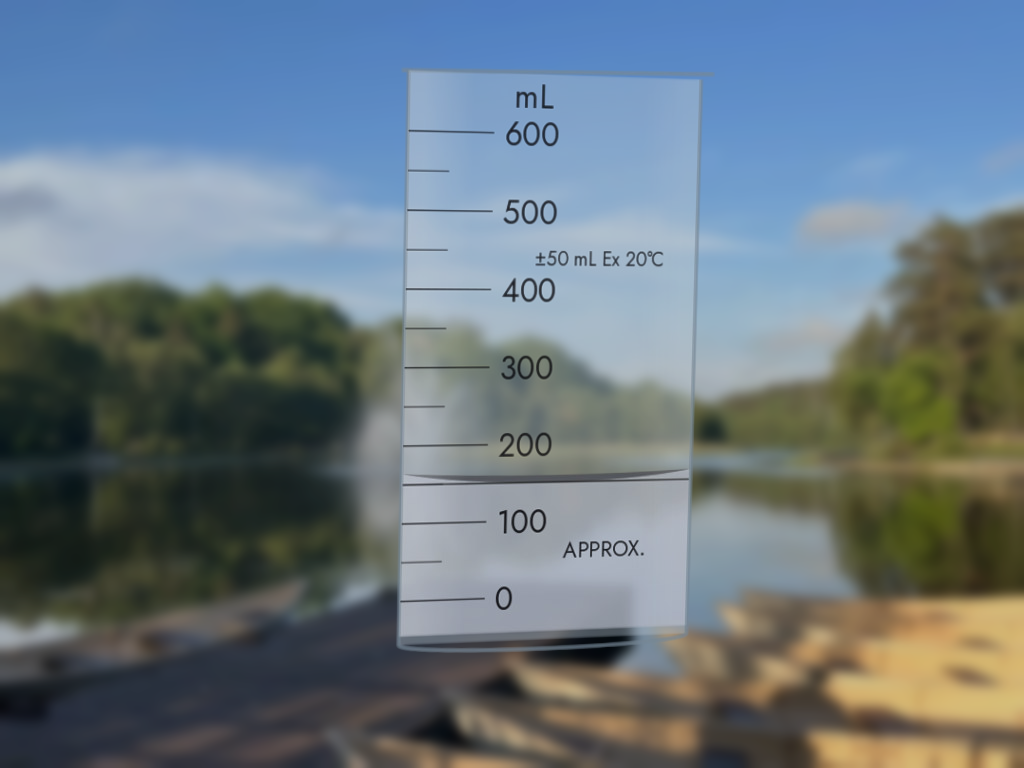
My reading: {"value": 150, "unit": "mL"}
